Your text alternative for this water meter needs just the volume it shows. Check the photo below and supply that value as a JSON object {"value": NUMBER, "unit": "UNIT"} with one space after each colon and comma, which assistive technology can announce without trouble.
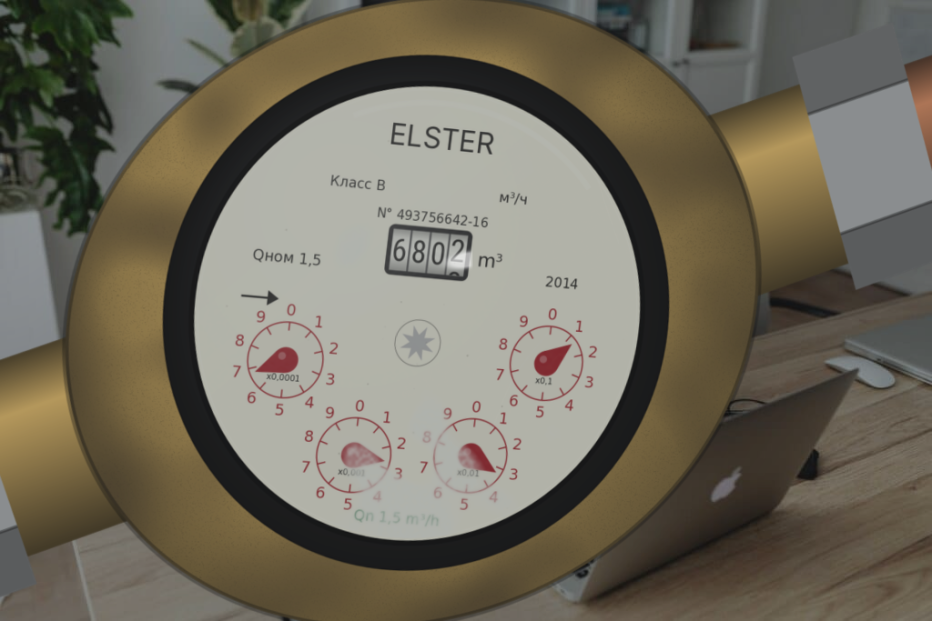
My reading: {"value": 6802.1326, "unit": "m³"}
